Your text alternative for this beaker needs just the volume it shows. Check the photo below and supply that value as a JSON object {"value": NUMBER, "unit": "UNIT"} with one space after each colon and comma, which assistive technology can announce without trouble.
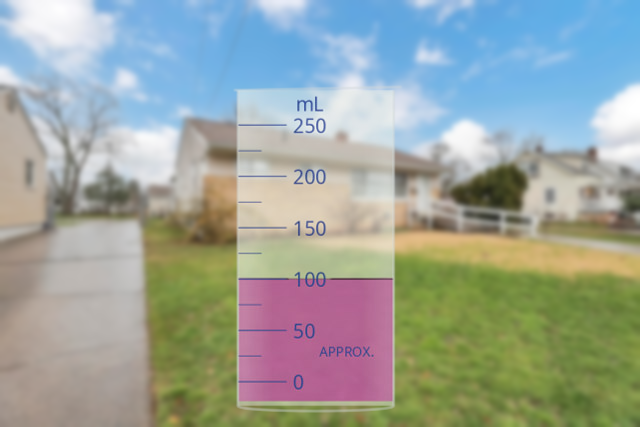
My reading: {"value": 100, "unit": "mL"}
